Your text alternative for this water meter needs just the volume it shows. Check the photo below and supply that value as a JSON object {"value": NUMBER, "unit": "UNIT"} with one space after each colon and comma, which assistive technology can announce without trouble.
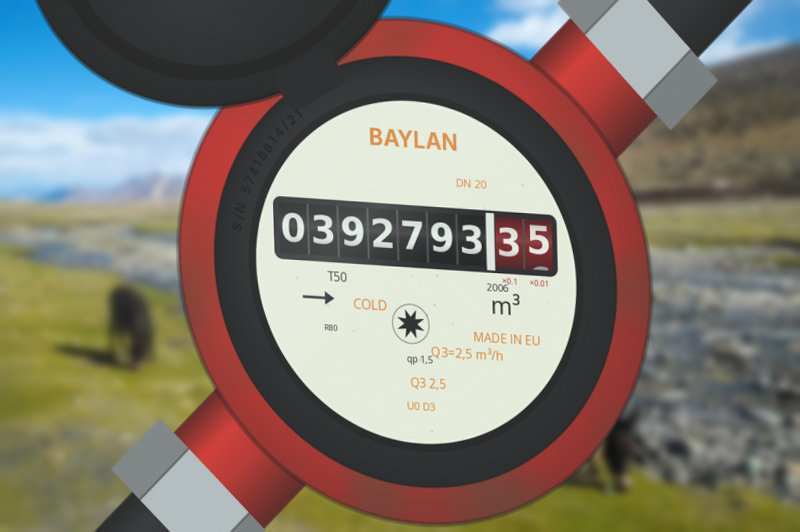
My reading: {"value": 392793.35, "unit": "m³"}
